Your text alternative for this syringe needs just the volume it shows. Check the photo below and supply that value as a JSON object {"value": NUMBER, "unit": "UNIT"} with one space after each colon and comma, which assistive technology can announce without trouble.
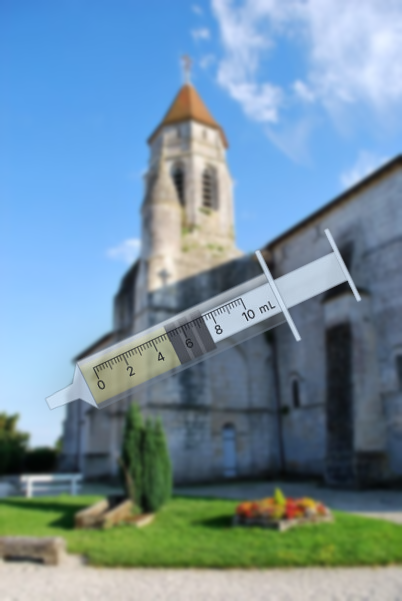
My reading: {"value": 5, "unit": "mL"}
